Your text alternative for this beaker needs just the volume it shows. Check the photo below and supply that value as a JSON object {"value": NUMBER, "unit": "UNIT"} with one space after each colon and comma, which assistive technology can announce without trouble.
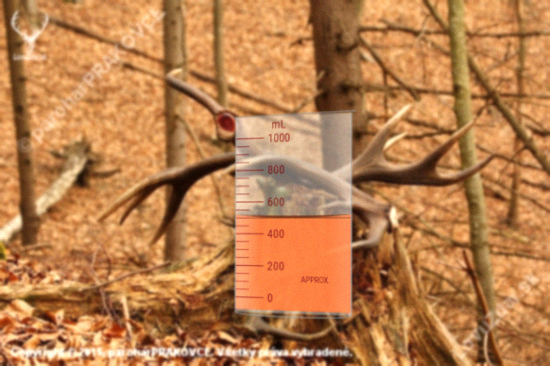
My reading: {"value": 500, "unit": "mL"}
